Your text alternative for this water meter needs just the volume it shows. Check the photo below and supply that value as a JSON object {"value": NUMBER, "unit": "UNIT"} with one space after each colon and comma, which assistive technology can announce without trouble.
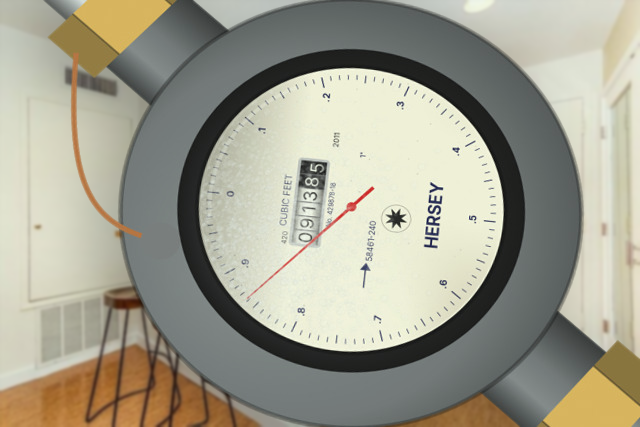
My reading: {"value": 91384.86, "unit": "ft³"}
